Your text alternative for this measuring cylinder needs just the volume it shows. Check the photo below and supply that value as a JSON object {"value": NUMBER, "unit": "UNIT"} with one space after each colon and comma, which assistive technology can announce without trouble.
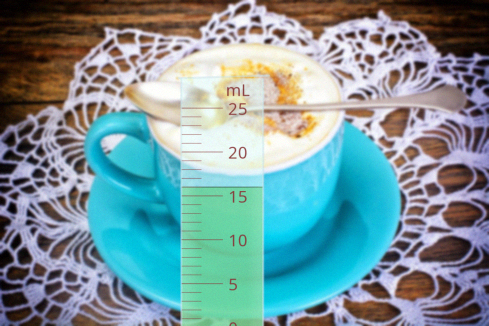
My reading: {"value": 16, "unit": "mL"}
